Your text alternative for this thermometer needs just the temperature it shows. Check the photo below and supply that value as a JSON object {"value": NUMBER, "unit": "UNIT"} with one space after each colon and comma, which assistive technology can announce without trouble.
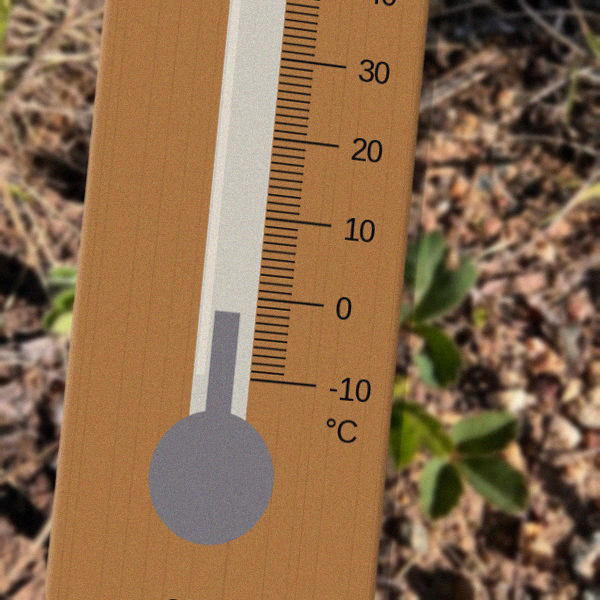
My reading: {"value": -2, "unit": "°C"}
